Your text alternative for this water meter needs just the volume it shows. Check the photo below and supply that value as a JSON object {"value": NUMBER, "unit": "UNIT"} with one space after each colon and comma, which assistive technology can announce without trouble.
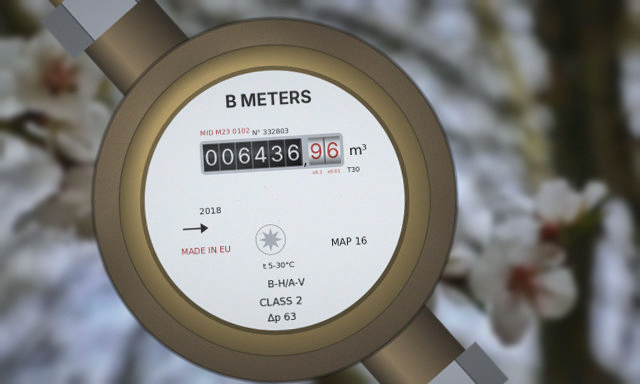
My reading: {"value": 6436.96, "unit": "m³"}
